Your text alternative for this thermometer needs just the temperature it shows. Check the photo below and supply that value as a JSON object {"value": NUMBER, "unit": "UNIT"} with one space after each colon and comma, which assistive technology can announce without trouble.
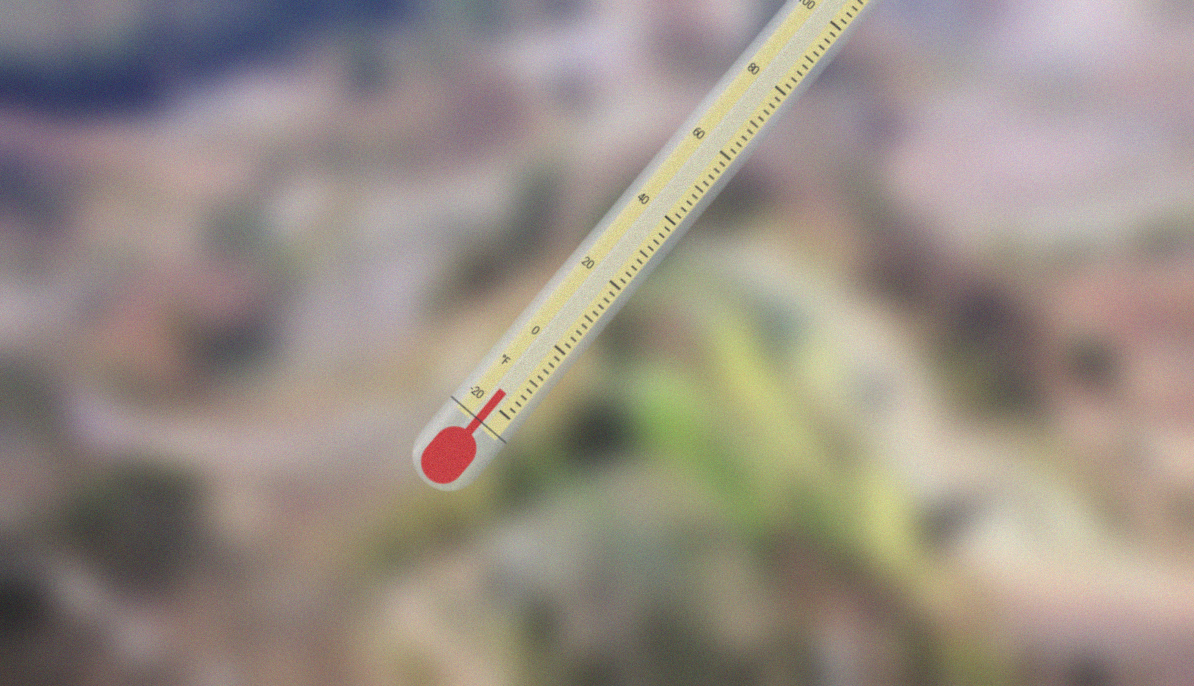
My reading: {"value": -16, "unit": "°F"}
